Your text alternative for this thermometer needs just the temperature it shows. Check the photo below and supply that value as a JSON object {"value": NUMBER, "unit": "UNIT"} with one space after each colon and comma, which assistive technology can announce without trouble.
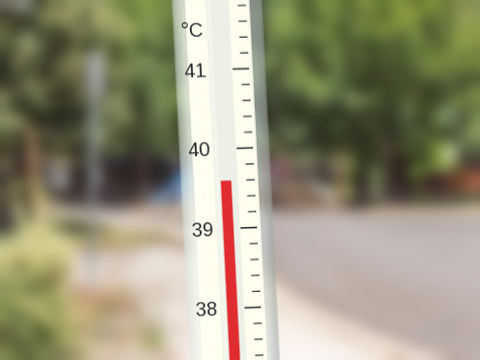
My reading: {"value": 39.6, "unit": "°C"}
